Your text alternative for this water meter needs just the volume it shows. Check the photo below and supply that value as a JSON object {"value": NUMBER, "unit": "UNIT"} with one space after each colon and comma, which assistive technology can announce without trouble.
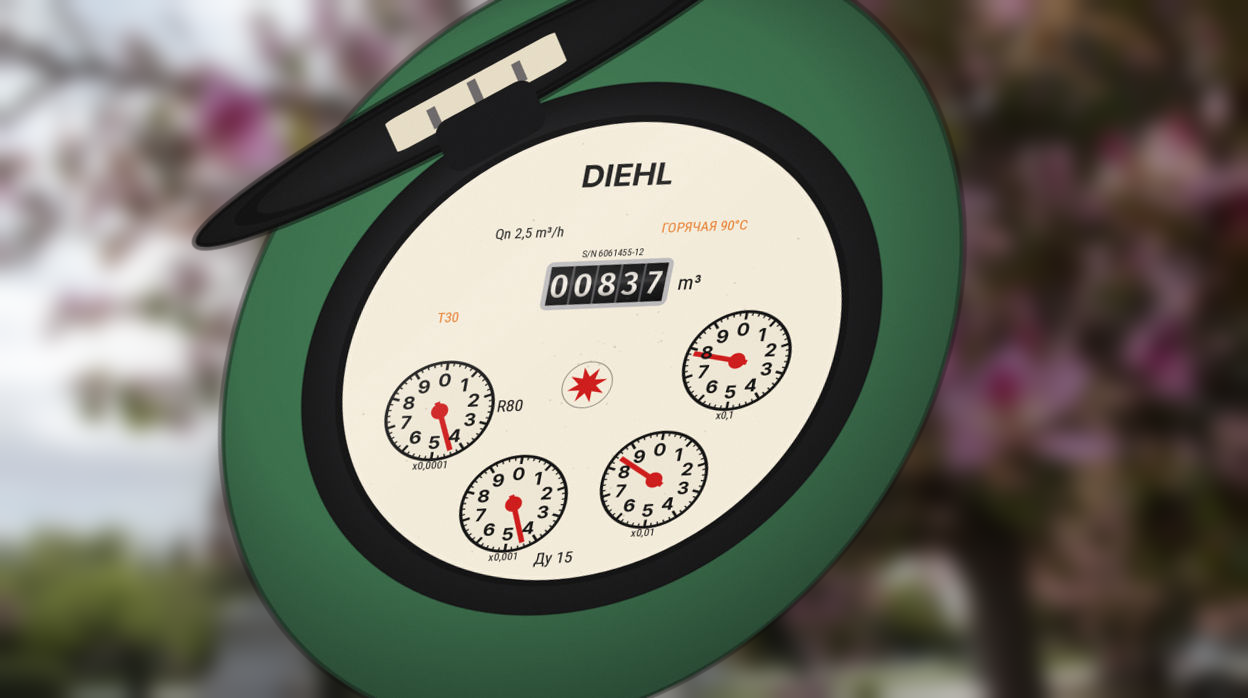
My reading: {"value": 837.7844, "unit": "m³"}
